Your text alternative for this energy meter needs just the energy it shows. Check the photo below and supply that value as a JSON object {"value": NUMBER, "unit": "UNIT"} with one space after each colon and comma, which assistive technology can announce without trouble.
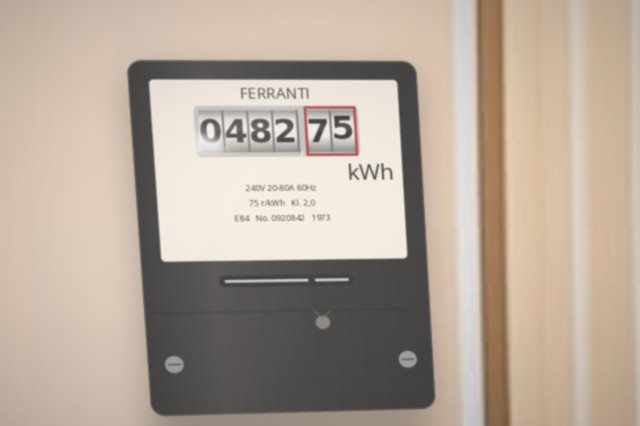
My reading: {"value": 482.75, "unit": "kWh"}
